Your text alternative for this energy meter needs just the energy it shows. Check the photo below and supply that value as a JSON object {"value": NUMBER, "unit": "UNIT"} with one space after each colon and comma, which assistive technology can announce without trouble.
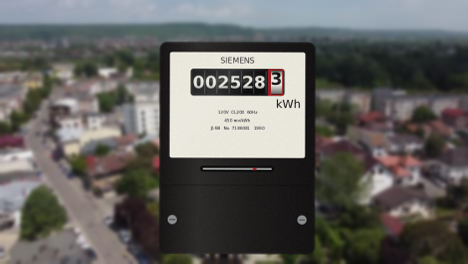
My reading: {"value": 2528.3, "unit": "kWh"}
